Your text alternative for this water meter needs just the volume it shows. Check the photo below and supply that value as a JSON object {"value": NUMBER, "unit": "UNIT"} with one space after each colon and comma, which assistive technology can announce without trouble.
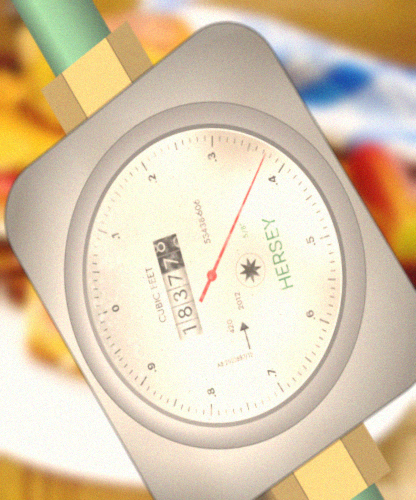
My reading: {"value": 183778.37, "unit": "ft³"}
